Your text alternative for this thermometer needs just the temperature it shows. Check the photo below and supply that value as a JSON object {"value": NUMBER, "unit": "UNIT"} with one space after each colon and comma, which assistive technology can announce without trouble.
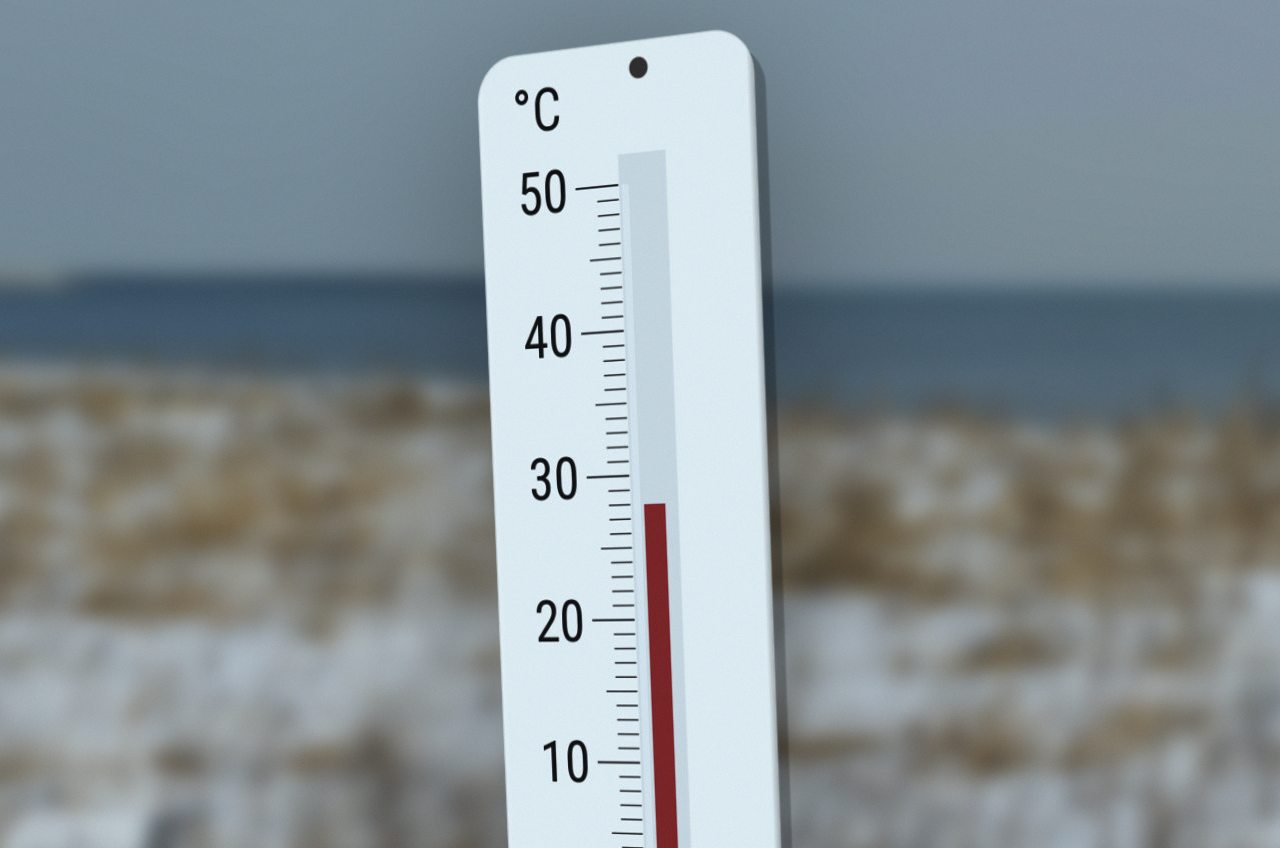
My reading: {"value": 28, "unit": "°C"}
